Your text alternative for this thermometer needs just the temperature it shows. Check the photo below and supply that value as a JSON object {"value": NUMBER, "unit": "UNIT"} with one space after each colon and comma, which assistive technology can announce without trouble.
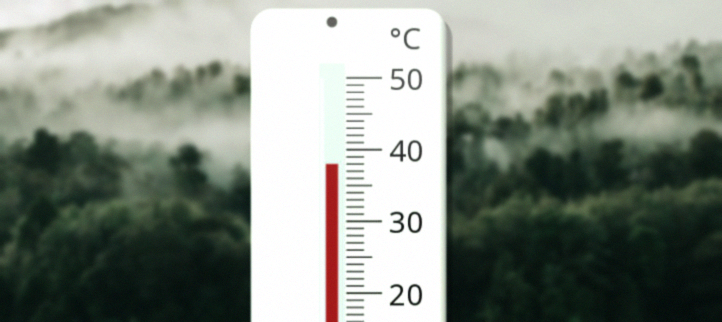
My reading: {"value": 38, "unit": "°C"}
